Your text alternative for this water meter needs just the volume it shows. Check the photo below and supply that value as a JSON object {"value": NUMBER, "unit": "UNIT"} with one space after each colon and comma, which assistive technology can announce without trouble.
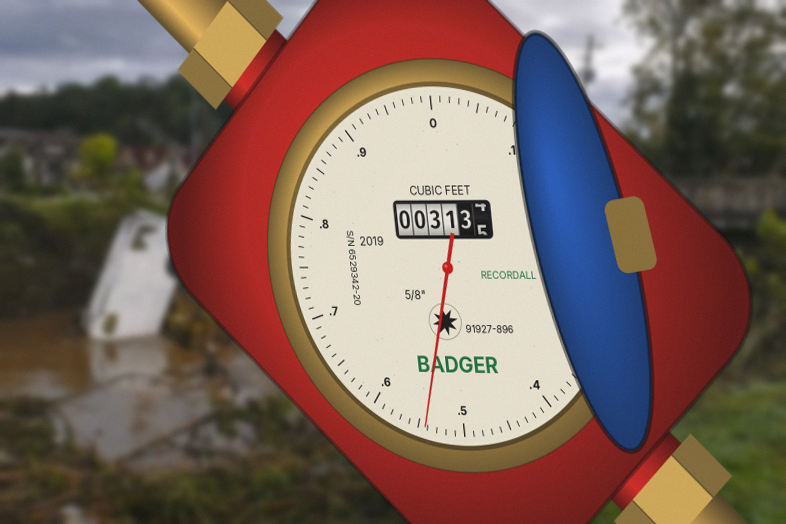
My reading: {"value": 3134.54, "unit": "ft³"}
